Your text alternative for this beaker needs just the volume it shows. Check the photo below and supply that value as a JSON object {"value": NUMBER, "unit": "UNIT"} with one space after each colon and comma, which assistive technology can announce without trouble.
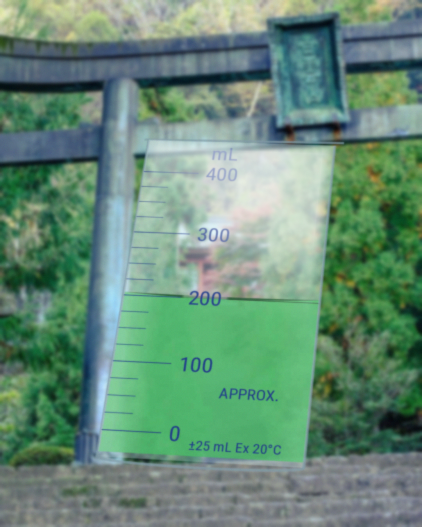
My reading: {"value": 200, "unit": "mL"}
